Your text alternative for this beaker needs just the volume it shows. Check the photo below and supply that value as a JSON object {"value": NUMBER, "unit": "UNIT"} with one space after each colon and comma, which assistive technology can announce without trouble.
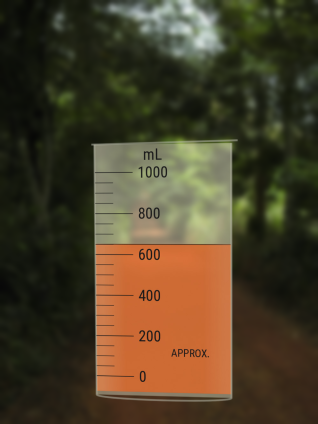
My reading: {"value": 650, "unit": "mL"}
